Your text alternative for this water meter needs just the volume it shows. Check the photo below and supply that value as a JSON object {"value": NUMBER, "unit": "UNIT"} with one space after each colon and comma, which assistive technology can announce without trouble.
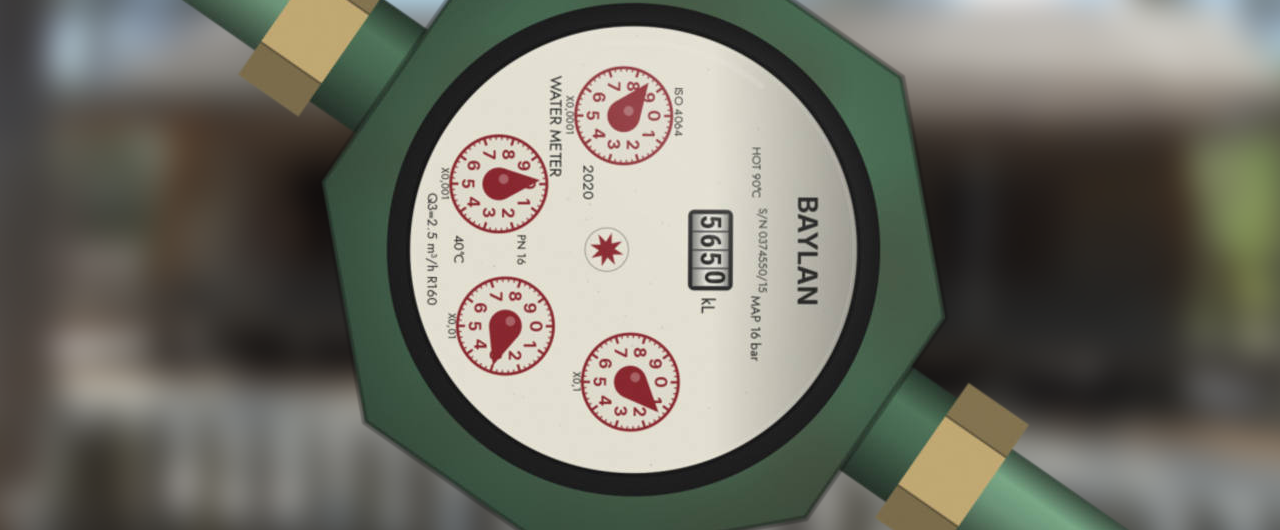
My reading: {"value": 5650.1298, "unit": "kL"}
